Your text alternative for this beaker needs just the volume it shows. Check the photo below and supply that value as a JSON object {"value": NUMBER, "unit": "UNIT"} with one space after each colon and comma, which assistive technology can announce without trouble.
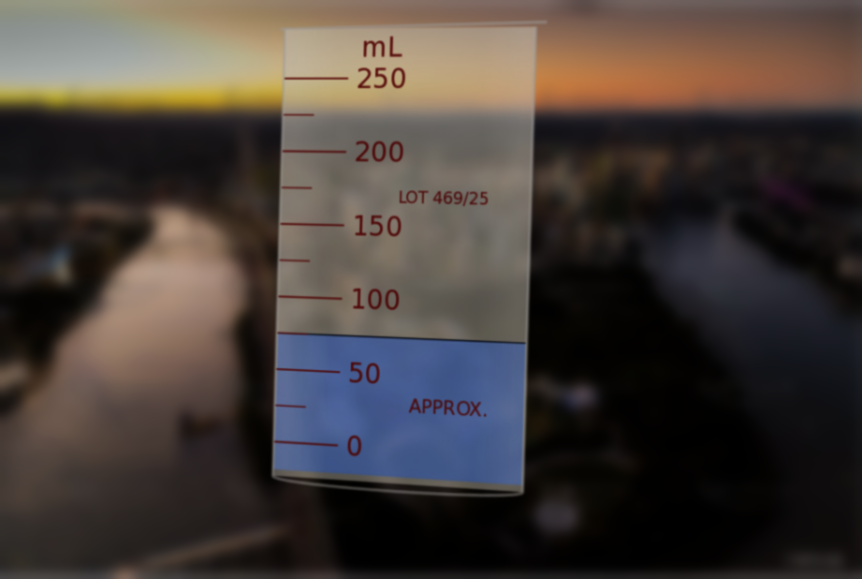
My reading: {"value": 75, "unit": "mL"}
